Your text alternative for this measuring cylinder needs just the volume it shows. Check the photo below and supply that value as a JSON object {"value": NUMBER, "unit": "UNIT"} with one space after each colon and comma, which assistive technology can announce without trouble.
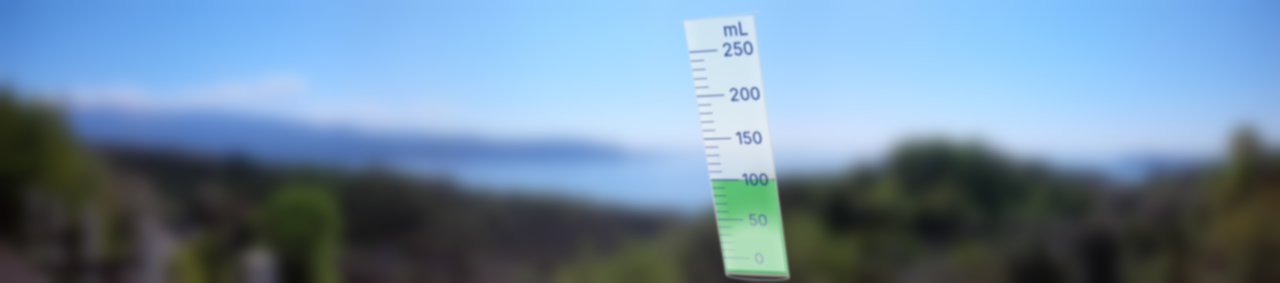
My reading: {"value": 100, "unit": "mL"}
